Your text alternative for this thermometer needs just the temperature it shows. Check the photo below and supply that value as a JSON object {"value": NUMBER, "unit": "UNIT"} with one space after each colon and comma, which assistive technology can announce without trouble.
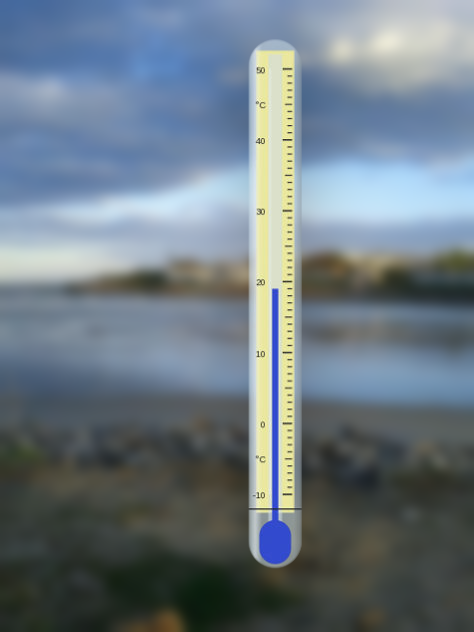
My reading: {"value": 19, "unit": "°C"}
